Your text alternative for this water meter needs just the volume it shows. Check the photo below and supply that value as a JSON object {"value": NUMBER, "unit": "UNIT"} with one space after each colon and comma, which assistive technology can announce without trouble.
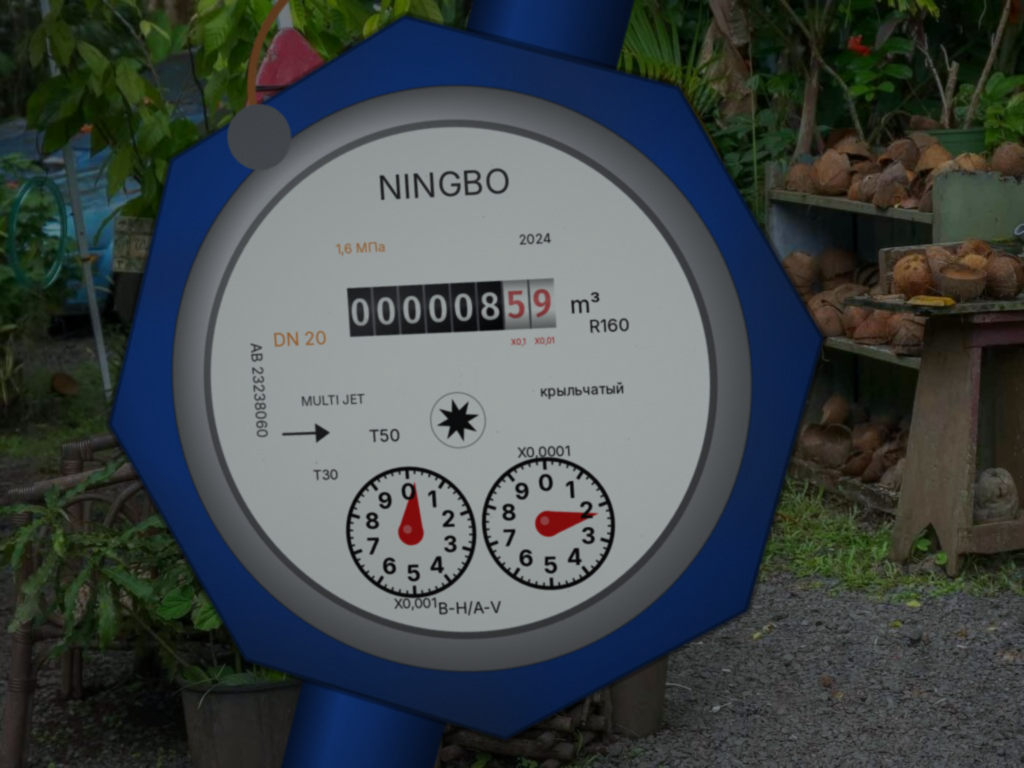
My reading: {"value": 8.5902, "unit": "m³"}
